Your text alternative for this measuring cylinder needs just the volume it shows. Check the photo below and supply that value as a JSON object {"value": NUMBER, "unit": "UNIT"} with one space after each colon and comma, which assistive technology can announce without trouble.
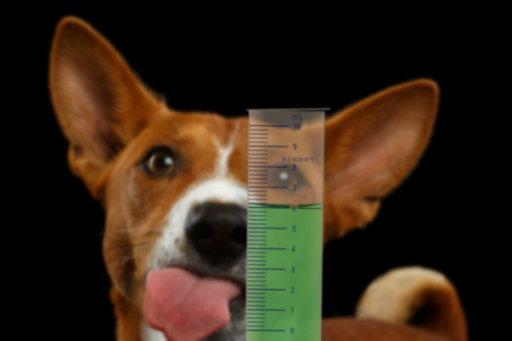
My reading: {"value": 6, "unit": "mL"}
